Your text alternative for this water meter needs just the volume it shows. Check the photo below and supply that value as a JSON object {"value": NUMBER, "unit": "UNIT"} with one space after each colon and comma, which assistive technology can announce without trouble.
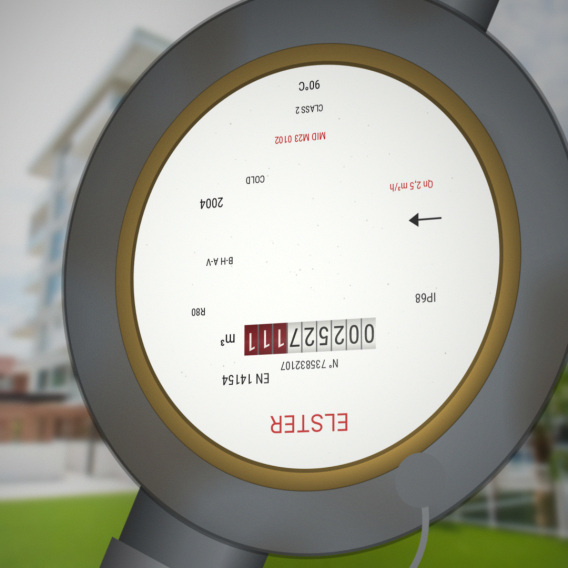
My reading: {"value": 2527.111, "unit": "m³"}
